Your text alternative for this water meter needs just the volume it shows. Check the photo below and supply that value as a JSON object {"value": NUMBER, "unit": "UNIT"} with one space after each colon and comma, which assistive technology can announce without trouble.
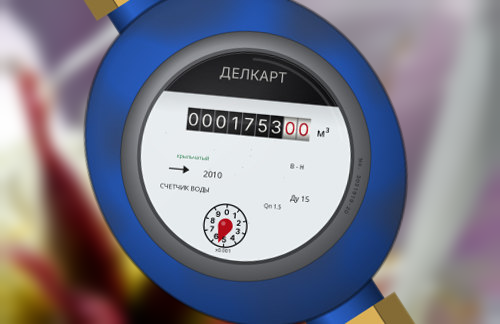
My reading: {"value": 1753.005, "unit": "m³"}
